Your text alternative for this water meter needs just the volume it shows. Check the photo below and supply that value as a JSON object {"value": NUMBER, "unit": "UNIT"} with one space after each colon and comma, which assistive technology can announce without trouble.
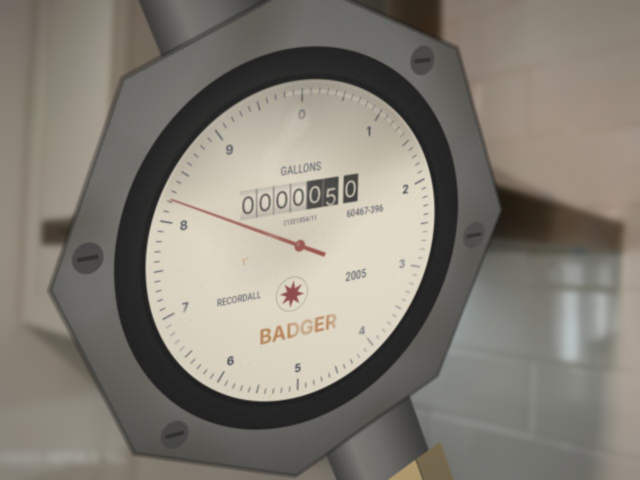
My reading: {"value": 48.2, "unit": "gal"}
